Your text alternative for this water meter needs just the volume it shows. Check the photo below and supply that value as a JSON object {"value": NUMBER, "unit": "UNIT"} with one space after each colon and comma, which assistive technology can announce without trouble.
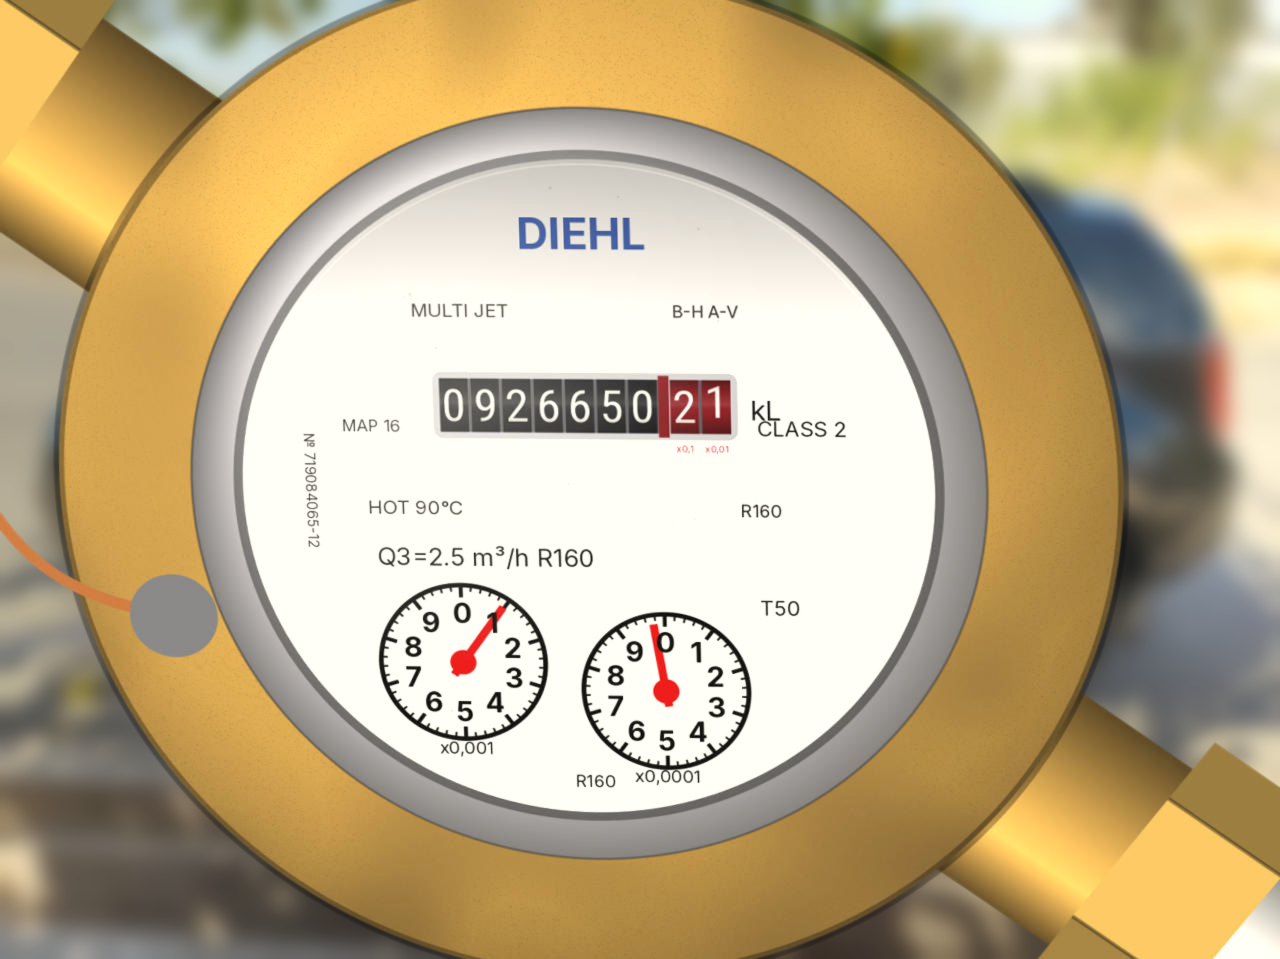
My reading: {"value": 926650.2109, "unit": "kL"}
